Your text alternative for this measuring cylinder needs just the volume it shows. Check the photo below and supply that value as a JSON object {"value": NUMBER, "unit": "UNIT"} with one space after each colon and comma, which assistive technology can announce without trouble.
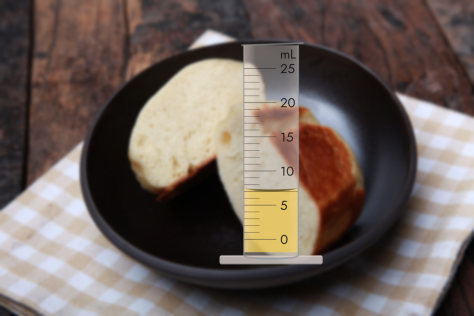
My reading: {"value": 7, "unit": "mL"}
